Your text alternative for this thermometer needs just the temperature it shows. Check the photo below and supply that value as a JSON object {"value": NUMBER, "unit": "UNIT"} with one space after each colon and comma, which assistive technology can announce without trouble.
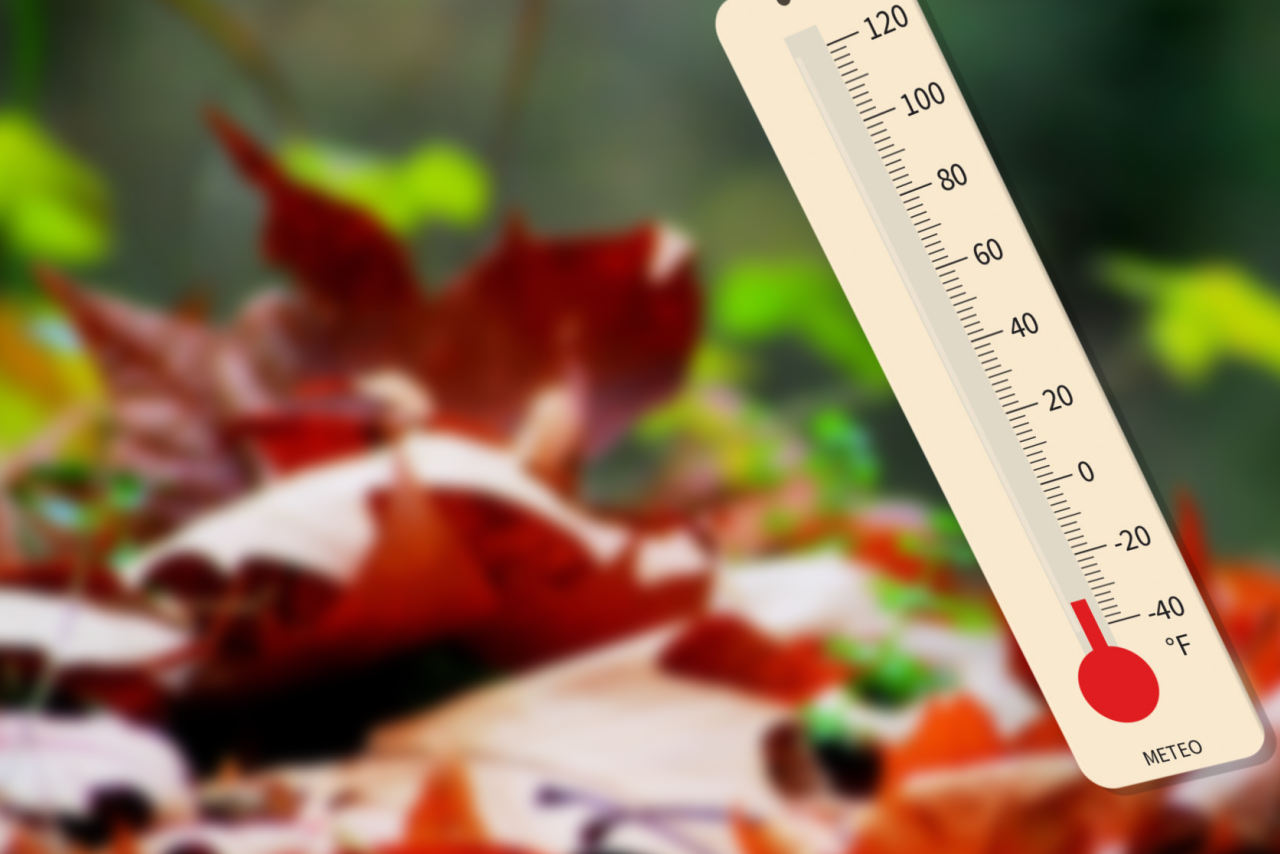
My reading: {"value": -32, "unit": "°F"}
